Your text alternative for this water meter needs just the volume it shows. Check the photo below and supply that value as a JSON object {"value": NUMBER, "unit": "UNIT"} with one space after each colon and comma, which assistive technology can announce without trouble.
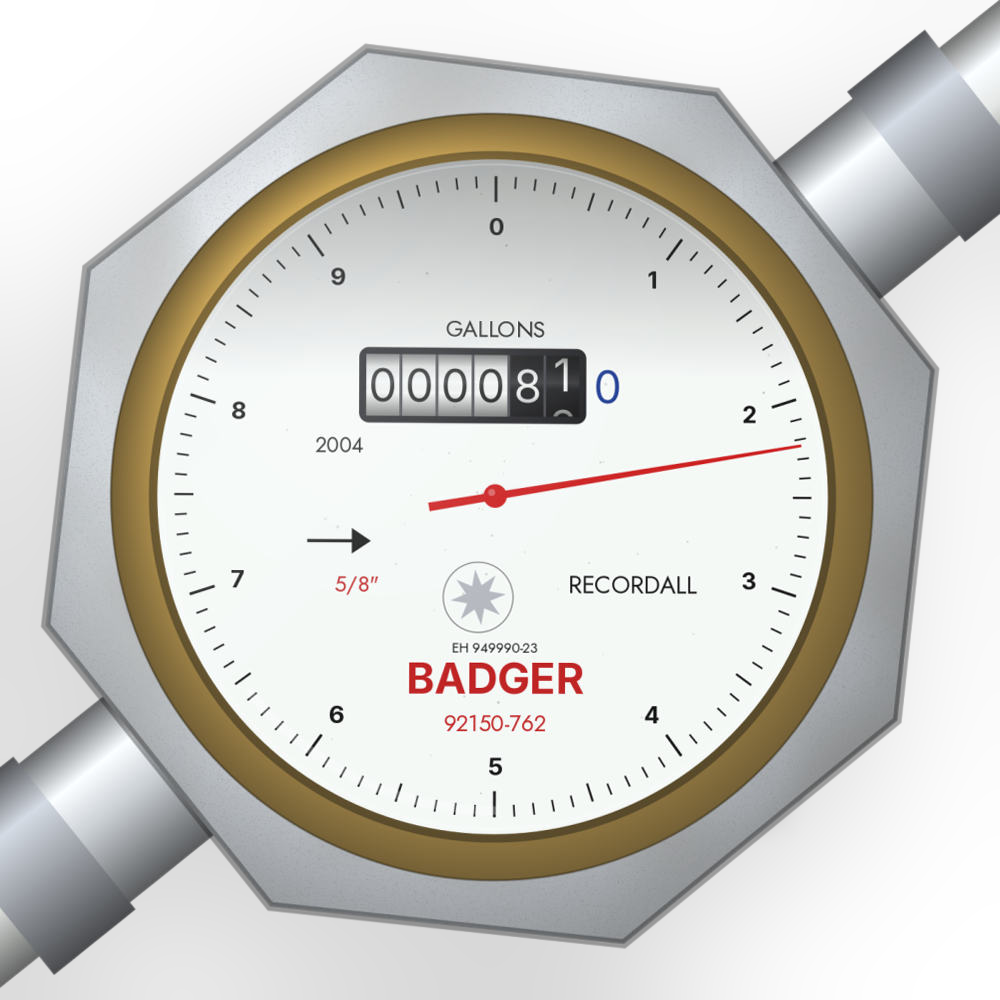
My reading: {"value": 812.2, "unit": "gal"}
